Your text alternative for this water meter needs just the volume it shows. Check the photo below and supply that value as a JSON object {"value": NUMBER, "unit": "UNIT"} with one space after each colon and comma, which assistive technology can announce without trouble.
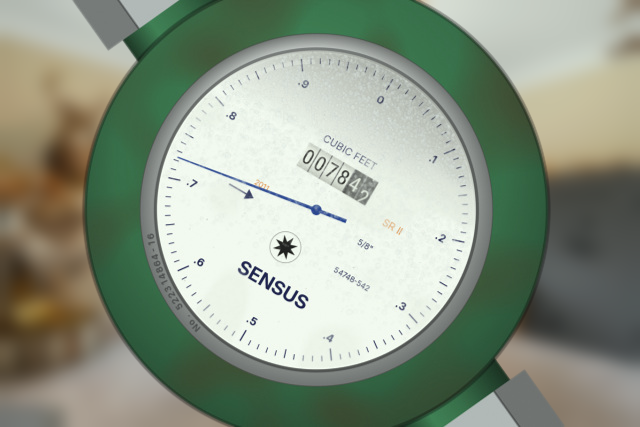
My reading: {"value": 7841.72, "unit": "ft³"}
